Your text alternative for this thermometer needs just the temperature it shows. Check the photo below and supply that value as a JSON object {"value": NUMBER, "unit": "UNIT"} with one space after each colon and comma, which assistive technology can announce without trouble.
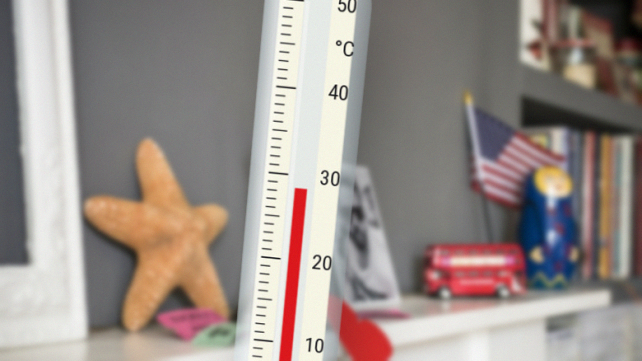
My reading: {"value": 28.5, "unit": "°C"}
